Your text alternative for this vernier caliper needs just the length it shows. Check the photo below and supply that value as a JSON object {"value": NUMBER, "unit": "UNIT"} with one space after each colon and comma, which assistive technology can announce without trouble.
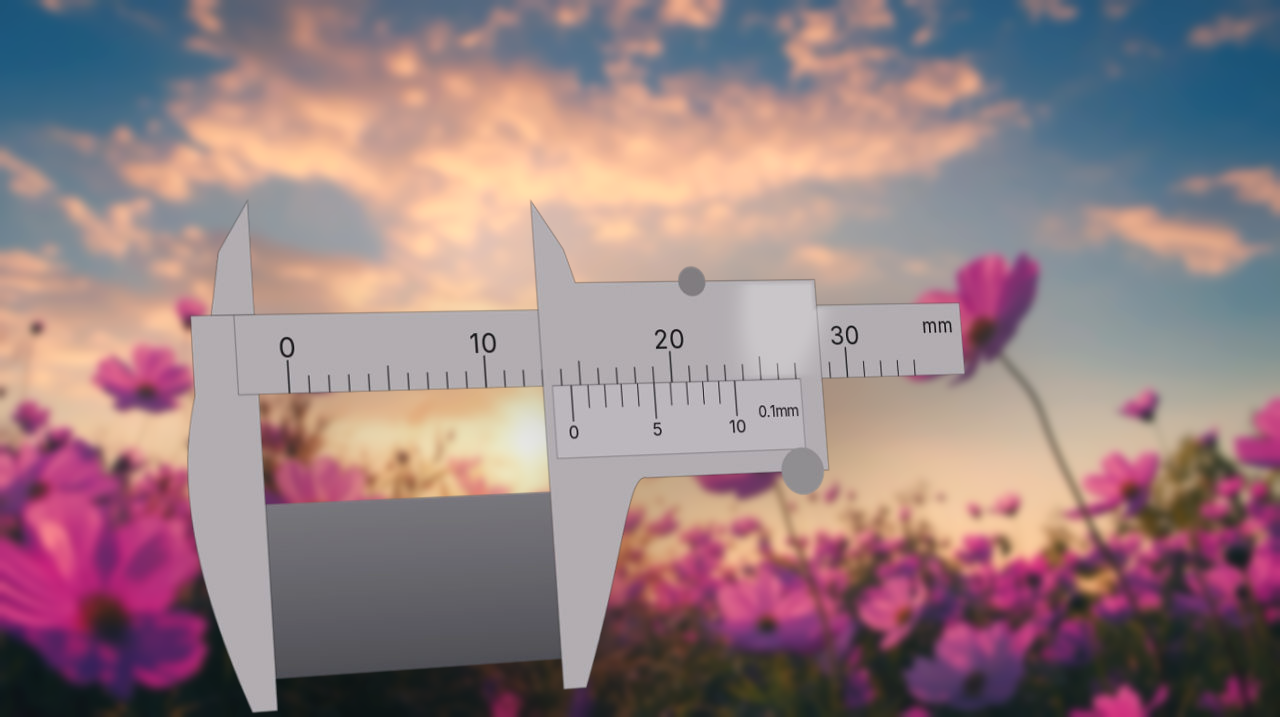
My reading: {"value": 14.5, "unit": "mm"}
